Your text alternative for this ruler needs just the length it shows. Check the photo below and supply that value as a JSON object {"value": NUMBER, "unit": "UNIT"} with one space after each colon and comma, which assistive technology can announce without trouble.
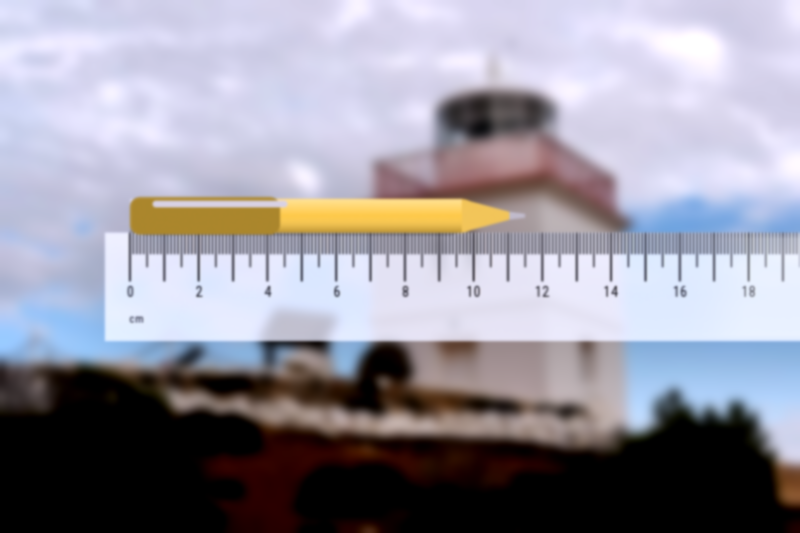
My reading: {"value": 11.5, "unit": "cm"}
